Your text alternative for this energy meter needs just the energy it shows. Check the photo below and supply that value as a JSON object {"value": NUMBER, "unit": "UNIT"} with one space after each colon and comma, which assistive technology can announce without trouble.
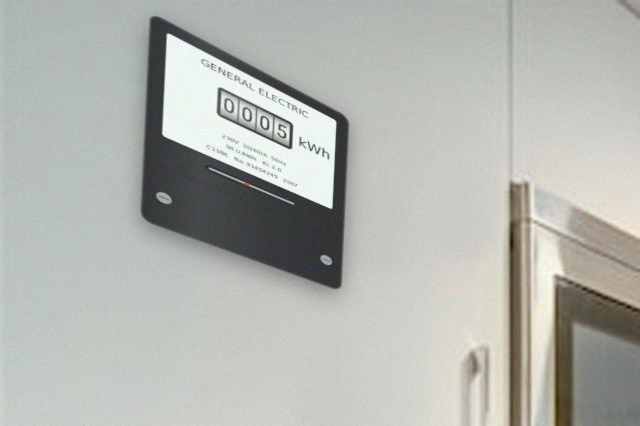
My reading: {"value": 5, "unit": "kWh"}
